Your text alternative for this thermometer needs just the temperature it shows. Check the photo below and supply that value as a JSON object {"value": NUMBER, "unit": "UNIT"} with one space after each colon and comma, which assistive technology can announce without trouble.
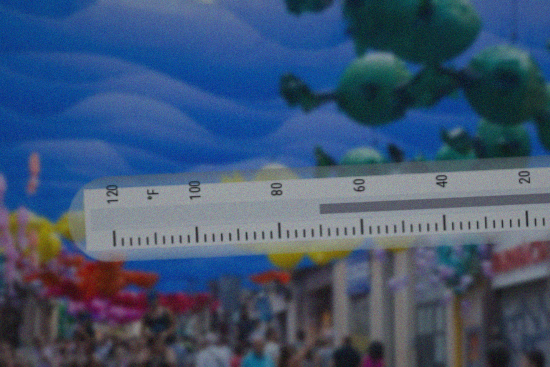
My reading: {"value": 70, "unit": "°F"}
